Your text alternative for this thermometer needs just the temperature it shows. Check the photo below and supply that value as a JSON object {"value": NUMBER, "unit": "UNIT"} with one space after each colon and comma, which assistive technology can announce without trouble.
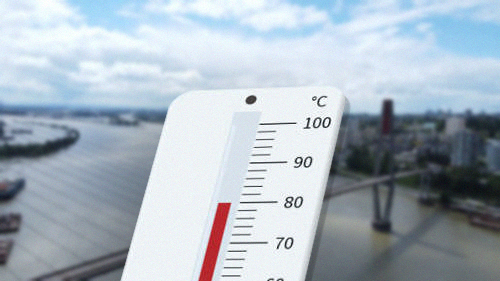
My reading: {"value": 80, "unit": "°C"}
